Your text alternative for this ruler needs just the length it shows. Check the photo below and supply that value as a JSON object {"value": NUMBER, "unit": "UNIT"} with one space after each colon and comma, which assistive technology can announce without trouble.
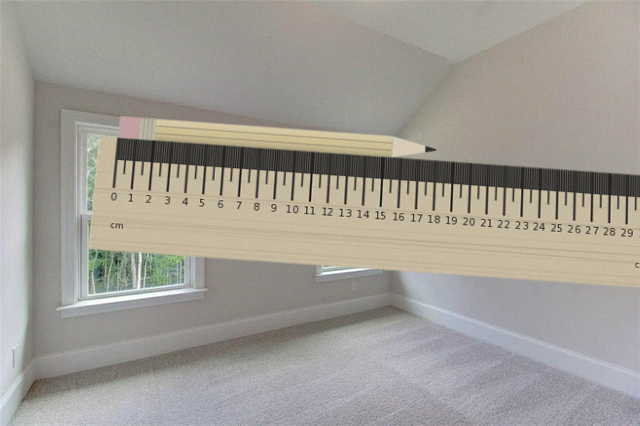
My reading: {"value": 18, "unit": "cm"}
